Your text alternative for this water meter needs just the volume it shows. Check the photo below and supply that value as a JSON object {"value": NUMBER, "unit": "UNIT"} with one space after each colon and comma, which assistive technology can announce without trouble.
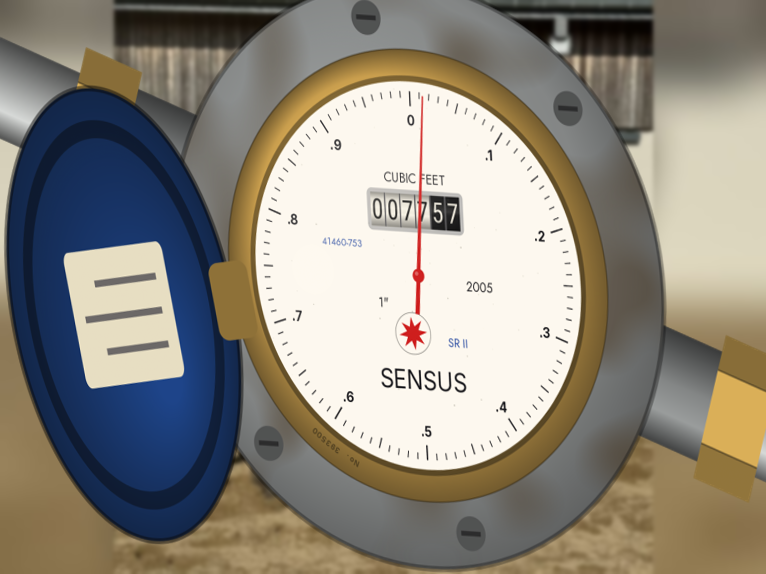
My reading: {"value": 7757.01, "unit": "ft³"}
